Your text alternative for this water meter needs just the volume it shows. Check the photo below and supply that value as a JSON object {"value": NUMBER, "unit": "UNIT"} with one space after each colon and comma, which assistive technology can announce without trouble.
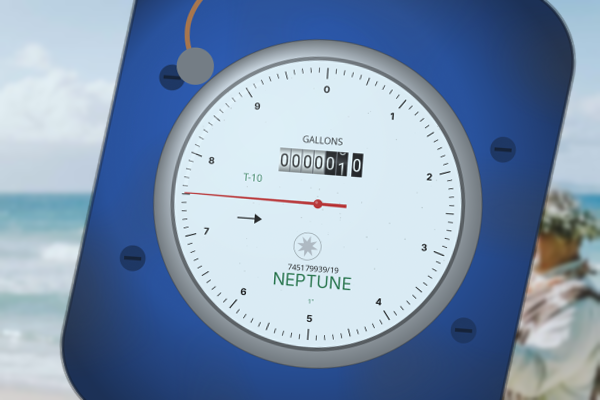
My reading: {"value": 7.5, "unit": "gal"}
